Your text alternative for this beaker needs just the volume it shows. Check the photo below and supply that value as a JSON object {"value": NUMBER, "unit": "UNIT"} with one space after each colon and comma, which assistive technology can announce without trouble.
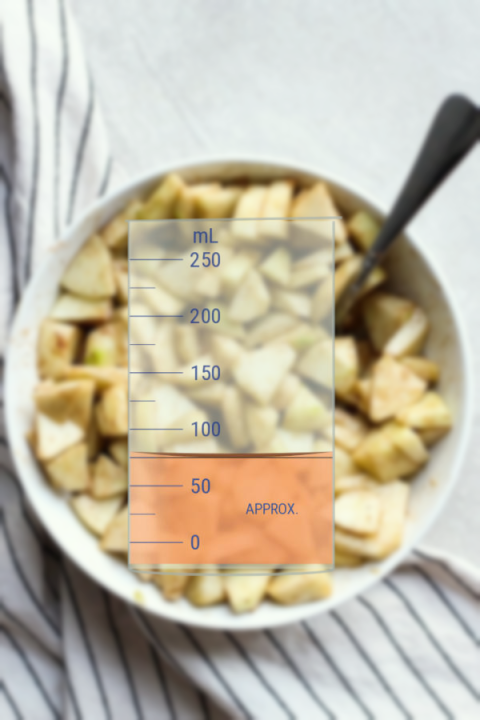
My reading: {"value": 75, "unit": "mL"}
